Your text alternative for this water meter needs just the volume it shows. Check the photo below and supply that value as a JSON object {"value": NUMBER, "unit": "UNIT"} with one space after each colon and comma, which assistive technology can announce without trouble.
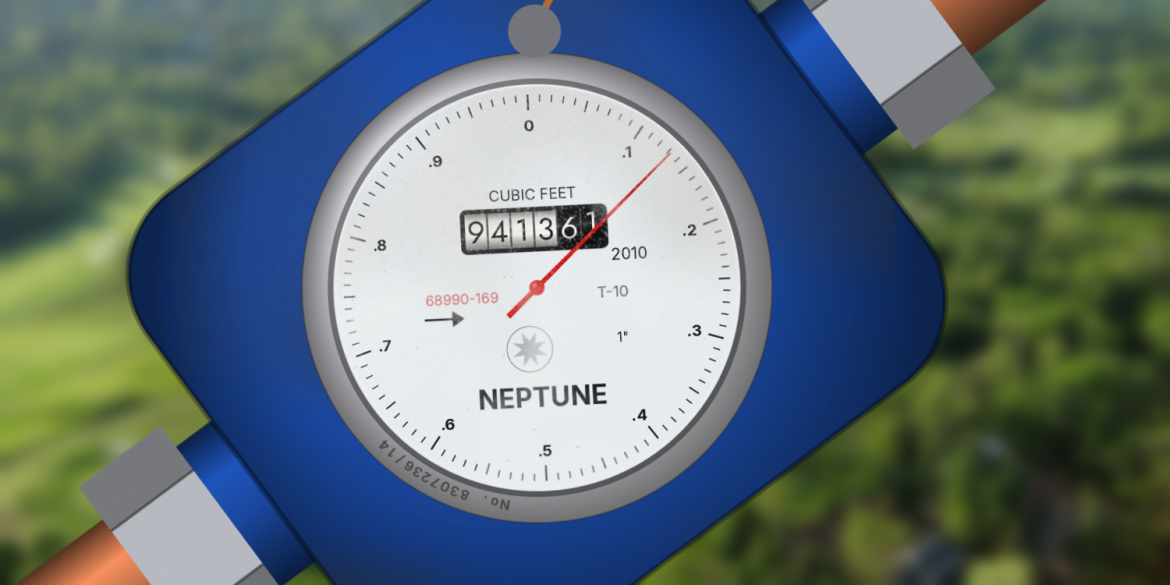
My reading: {"value": 941361.13, "unit": "ft³"}
